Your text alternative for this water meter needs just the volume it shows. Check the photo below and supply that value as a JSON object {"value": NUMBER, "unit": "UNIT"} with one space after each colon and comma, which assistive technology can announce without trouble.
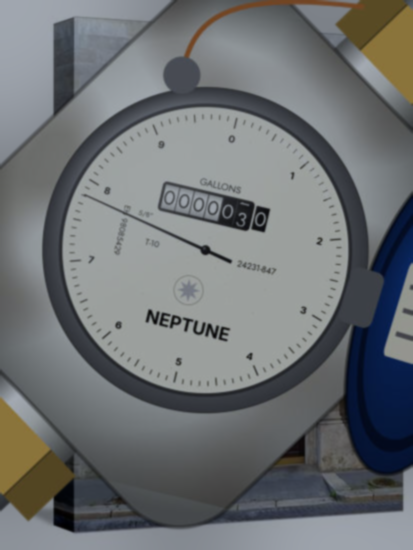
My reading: {"value": 27.8, "unit": "gal"}
